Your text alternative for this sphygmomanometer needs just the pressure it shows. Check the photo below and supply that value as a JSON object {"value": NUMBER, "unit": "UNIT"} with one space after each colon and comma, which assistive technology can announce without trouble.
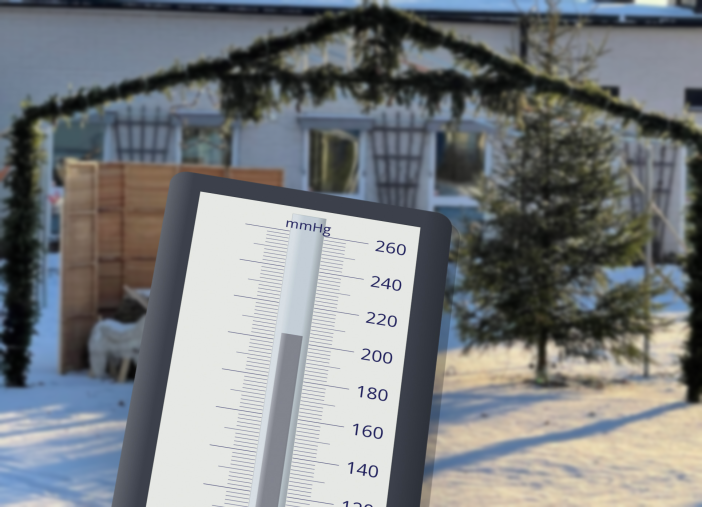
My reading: {"value": 204, "unit": "mmHg"}
